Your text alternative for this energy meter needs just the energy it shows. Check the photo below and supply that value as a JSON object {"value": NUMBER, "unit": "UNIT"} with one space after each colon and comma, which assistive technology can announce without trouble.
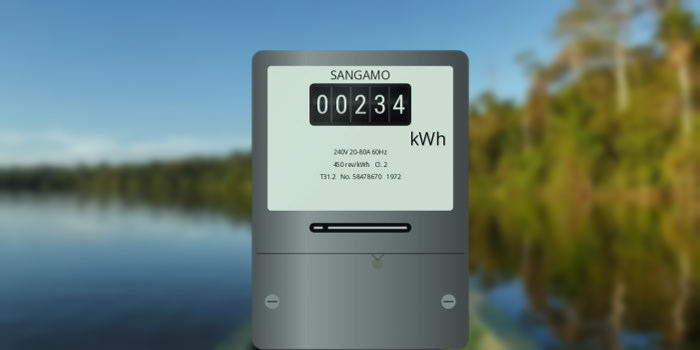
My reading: {"value": 234, "unit": "kWh"}
